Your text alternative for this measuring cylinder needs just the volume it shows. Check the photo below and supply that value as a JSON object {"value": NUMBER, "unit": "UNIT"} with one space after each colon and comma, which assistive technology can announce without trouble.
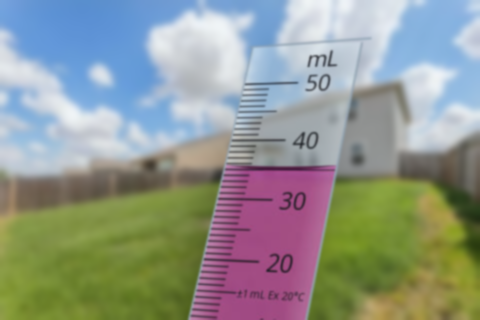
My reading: {"value": 35, "unit": "mL"}
